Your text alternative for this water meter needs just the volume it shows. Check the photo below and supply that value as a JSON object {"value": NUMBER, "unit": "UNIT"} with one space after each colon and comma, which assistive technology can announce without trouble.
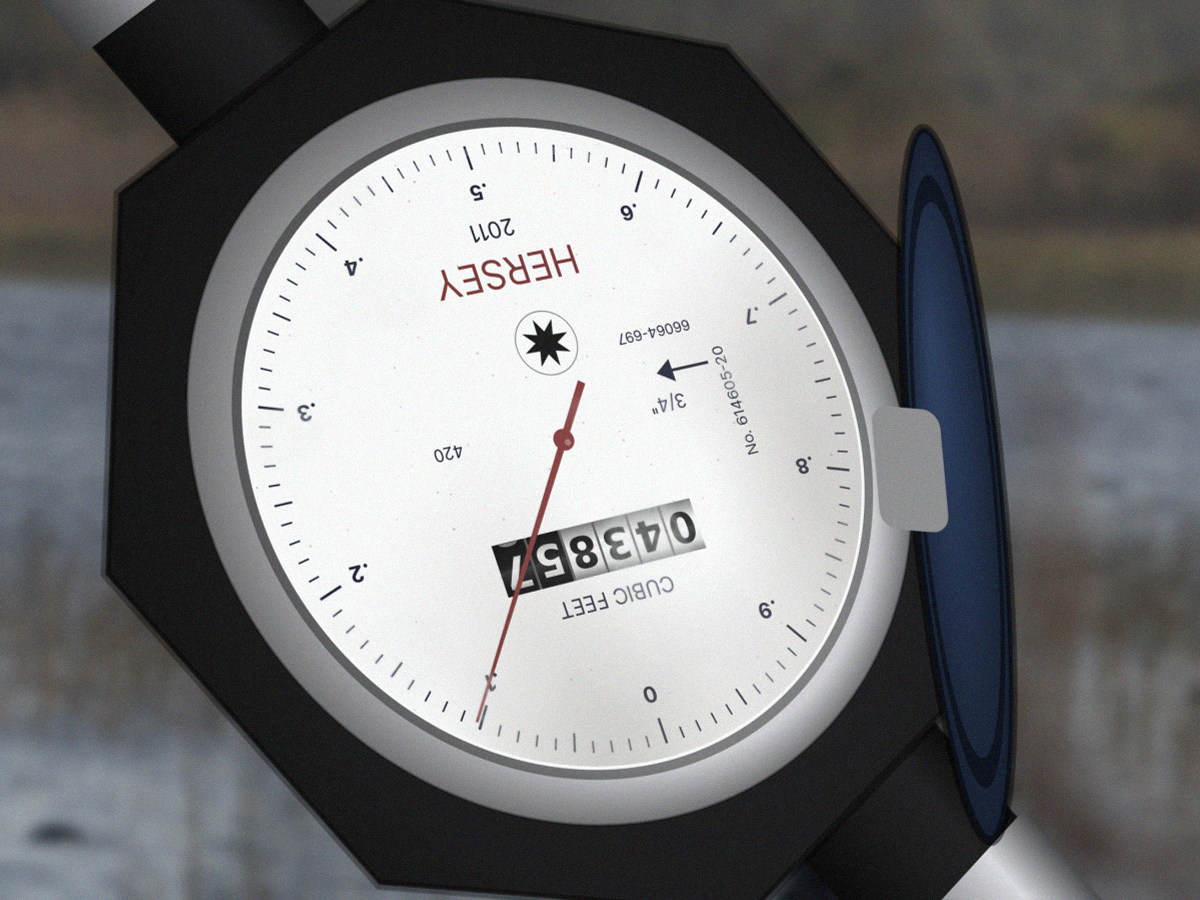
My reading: {"value": 43857.10, "unit": "ft³"}
